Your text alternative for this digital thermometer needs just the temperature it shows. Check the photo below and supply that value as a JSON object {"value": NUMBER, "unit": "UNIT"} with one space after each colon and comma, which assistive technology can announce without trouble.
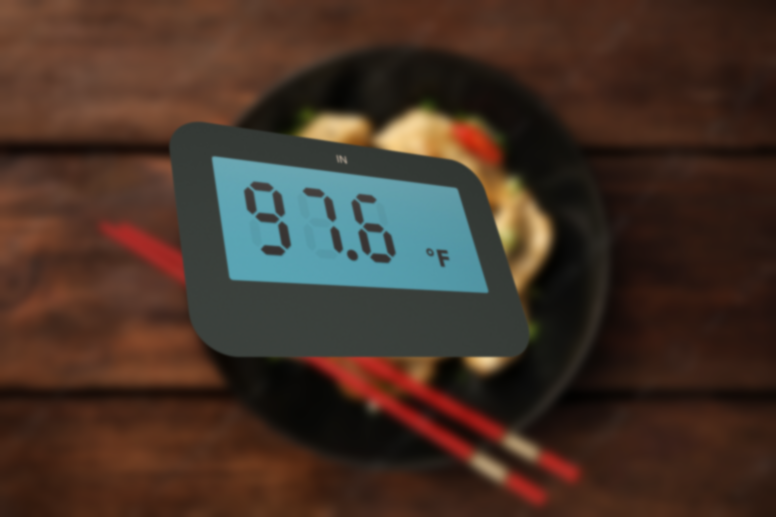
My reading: {"value": 97.6, "unit": "°F"}
